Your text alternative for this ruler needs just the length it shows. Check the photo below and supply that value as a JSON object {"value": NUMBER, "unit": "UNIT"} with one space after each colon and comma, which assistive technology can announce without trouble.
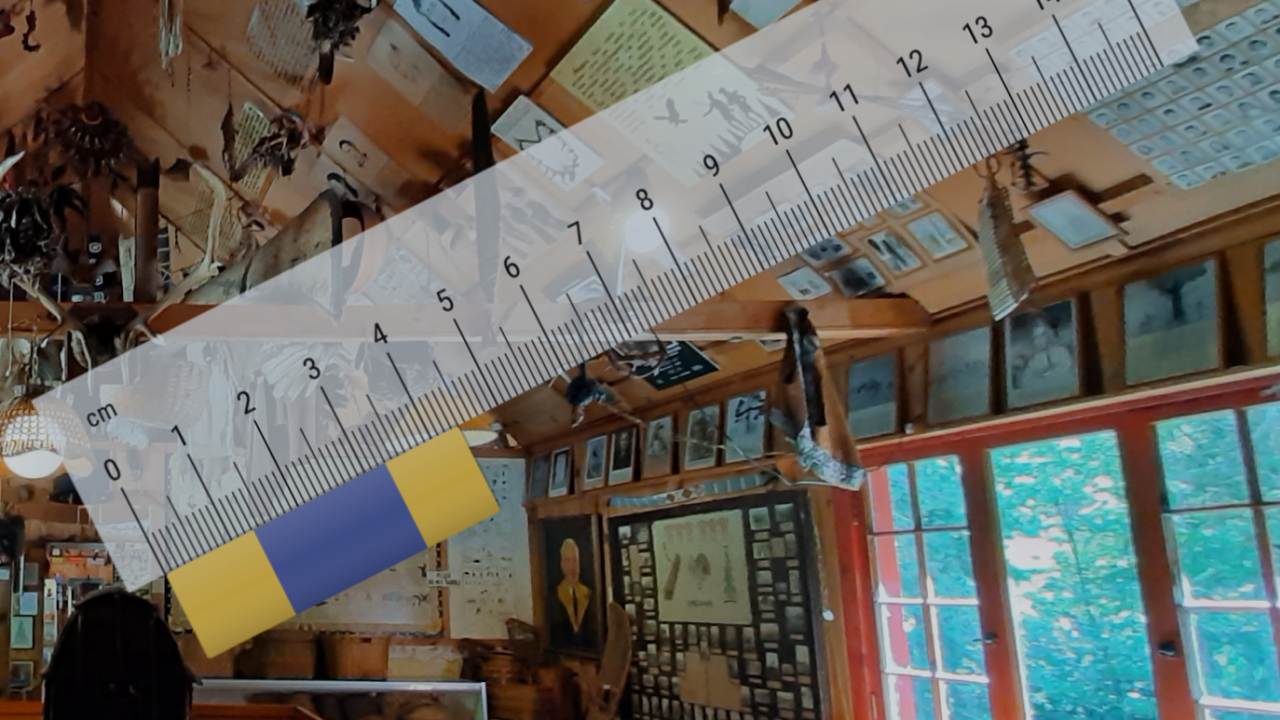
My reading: {"value": 4.4, "unit": "cm"}
